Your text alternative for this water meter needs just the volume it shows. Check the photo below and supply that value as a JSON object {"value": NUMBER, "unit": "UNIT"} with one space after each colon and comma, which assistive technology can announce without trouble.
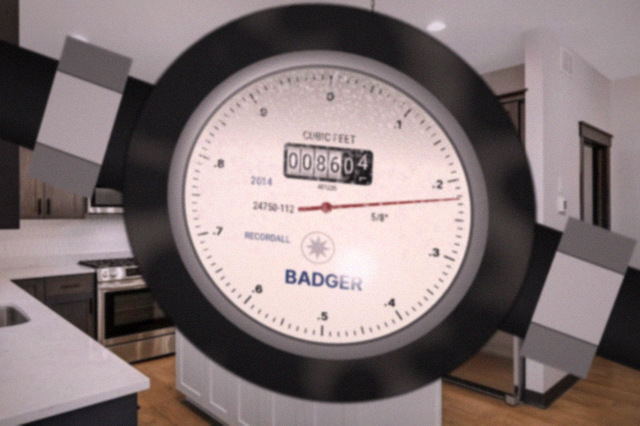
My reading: {"value": 8604.22, "unit": "ft³"}
